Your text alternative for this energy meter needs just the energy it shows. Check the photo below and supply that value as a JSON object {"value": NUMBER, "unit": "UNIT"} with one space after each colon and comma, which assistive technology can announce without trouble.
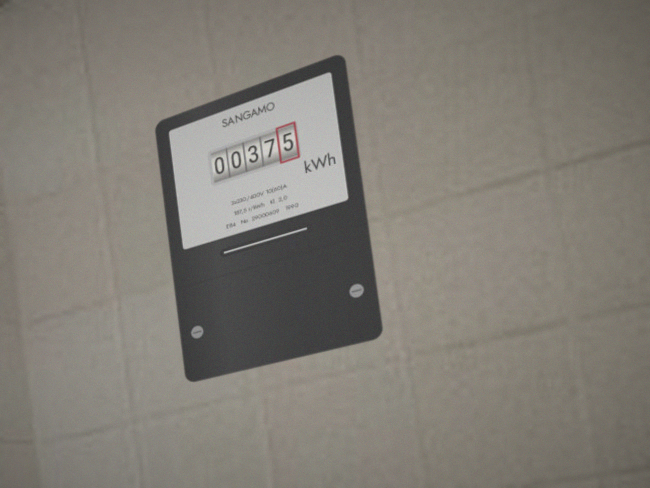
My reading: {"value": 37.5, "unit": "kWh"}
